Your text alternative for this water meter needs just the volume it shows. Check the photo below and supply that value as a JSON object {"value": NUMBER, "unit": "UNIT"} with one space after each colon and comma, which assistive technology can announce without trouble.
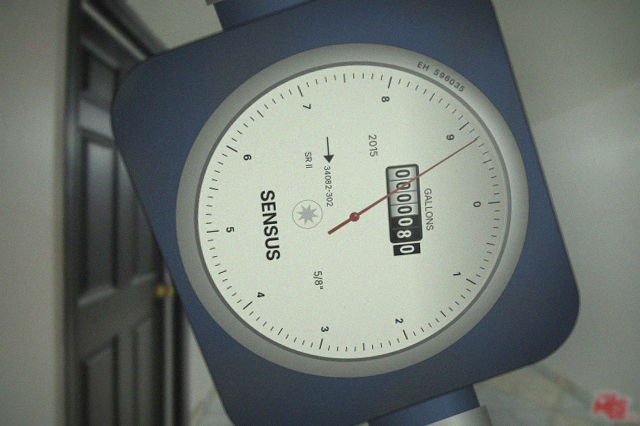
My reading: {"value": 79.2, "unit": "gal"}
